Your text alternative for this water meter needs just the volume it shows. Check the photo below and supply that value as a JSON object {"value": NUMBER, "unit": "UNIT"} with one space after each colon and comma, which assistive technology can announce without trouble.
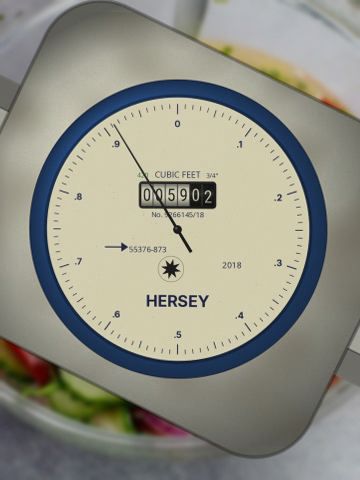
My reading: {"value": 5901.91, "unit": "ft³"}
